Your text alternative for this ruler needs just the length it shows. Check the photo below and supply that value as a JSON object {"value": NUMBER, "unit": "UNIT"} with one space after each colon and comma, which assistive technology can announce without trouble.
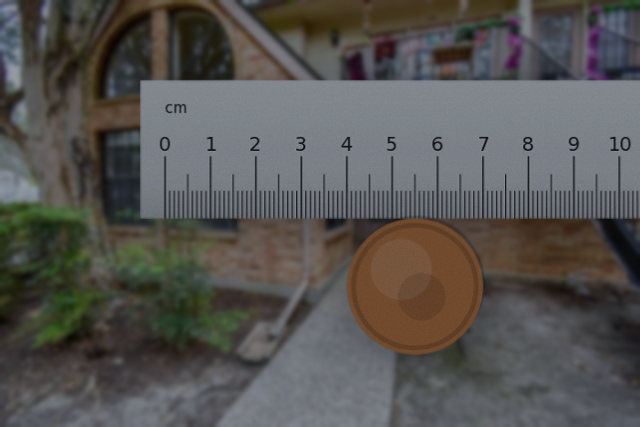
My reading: {"value": 3, "unit": "cm"}
